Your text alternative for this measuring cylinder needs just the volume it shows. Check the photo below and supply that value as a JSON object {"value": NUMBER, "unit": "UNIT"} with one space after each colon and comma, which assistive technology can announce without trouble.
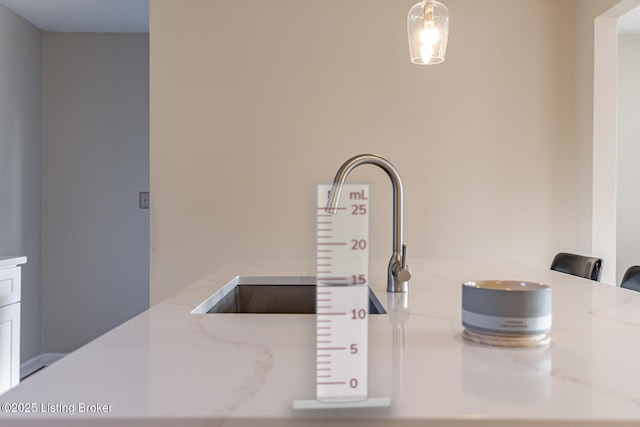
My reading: {"value": 14, "unit": "mL"}
